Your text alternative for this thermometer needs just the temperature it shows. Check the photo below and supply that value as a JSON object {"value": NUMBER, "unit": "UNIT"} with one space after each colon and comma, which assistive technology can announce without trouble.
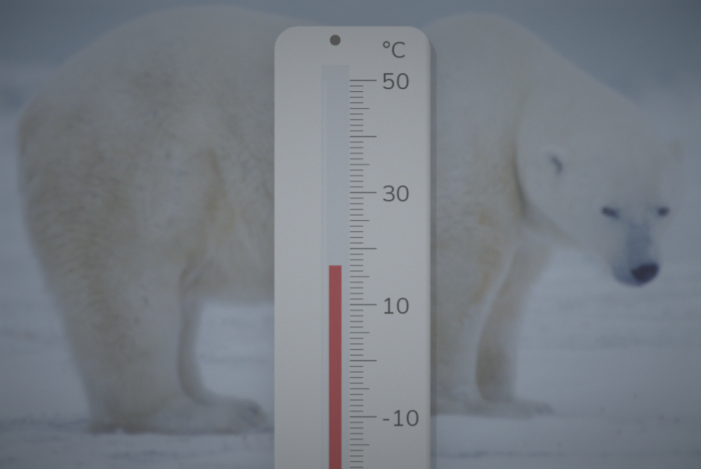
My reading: {"value": 17, "unit": "°C"}
